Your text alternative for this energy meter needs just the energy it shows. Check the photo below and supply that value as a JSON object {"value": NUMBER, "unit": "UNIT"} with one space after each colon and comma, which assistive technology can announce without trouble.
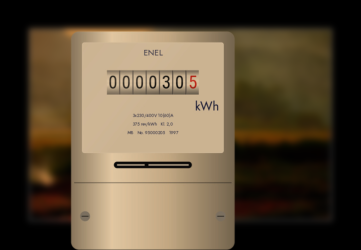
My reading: {"value": 30.5, "unit": "kWh"}
